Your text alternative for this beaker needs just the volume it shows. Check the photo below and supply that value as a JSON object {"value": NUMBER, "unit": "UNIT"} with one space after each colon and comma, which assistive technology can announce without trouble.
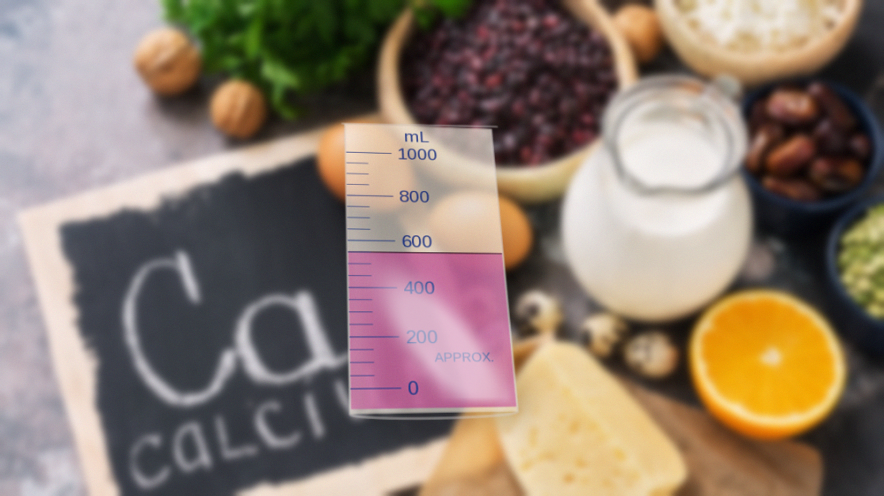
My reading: {"value": 550, "unit": "mL"}
